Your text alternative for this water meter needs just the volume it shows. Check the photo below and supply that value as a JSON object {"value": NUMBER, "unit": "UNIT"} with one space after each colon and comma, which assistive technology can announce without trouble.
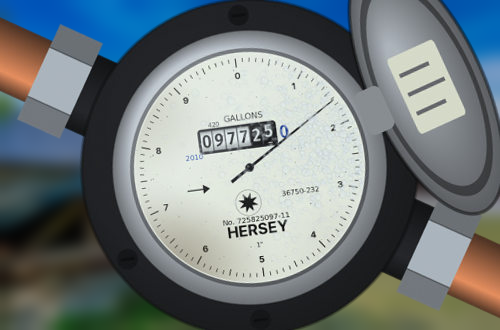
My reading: {"value": 977251.6, "unit": "gal"}
